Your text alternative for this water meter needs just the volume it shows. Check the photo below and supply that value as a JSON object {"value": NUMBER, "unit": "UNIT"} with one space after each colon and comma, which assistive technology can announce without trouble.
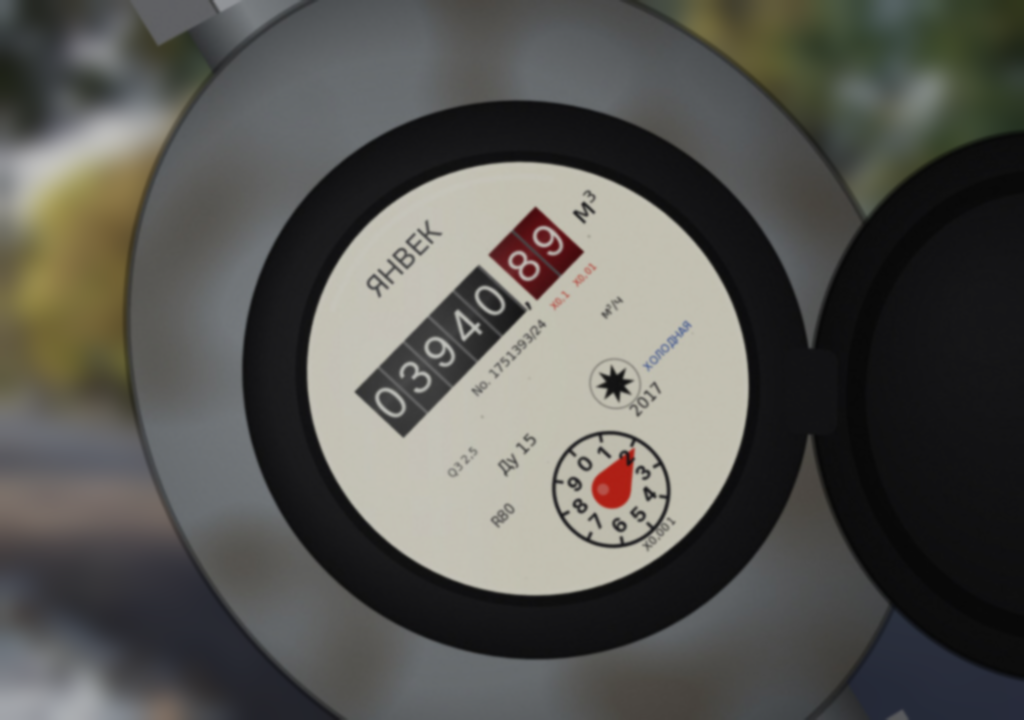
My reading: {"value": 3940.892, "unit": "m³"}
